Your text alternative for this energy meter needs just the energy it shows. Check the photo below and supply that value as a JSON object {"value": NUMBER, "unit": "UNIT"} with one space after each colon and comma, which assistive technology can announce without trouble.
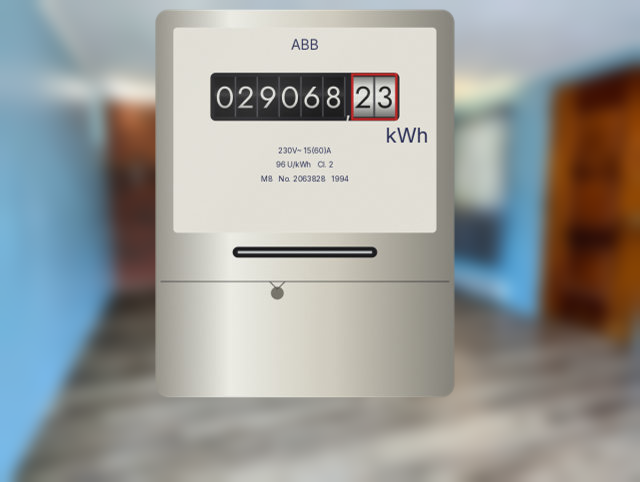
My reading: {"value": 29068.23, "unit": "kWh"}
